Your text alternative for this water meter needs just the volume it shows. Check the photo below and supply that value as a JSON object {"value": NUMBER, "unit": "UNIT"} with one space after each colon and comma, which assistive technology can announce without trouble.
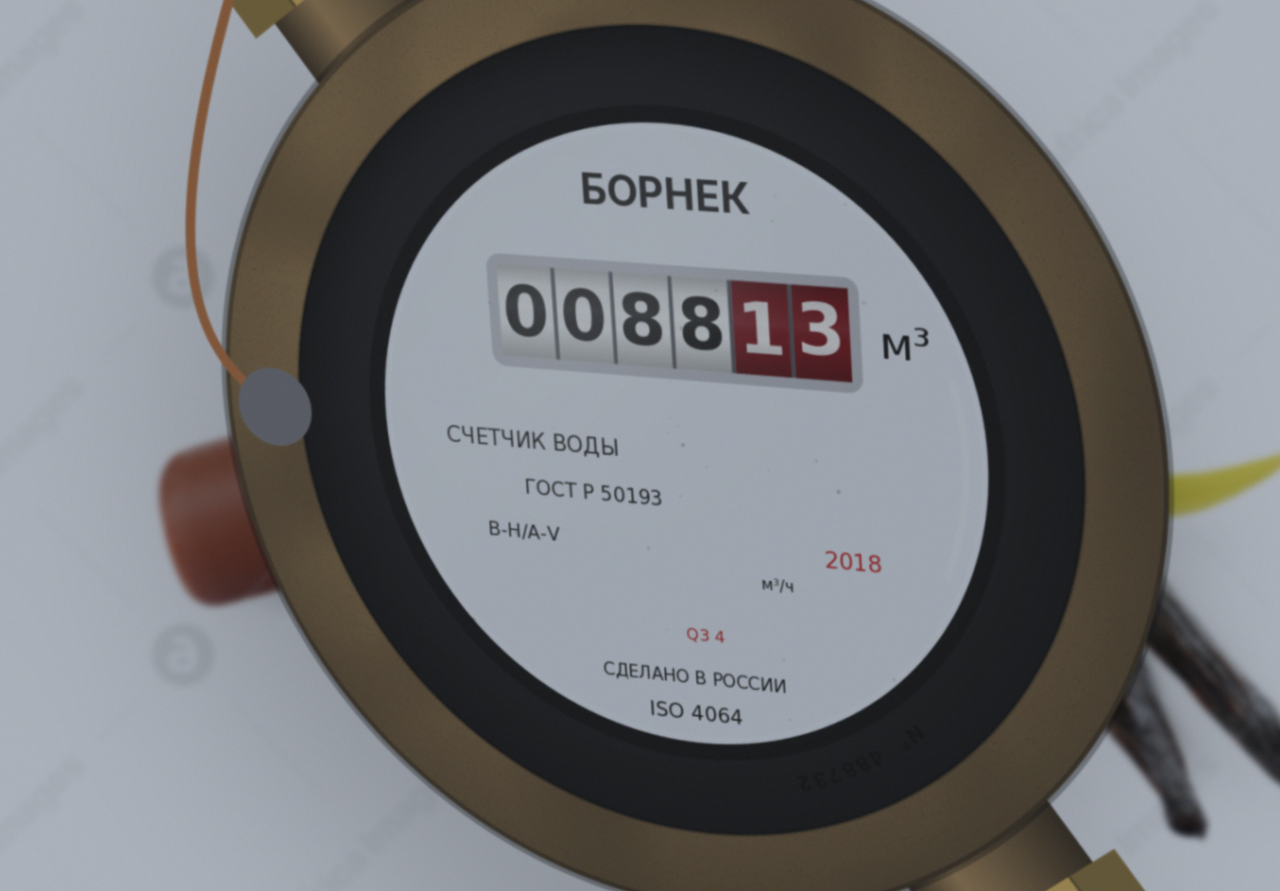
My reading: {"value": 88.13, "unit": "m³"}
